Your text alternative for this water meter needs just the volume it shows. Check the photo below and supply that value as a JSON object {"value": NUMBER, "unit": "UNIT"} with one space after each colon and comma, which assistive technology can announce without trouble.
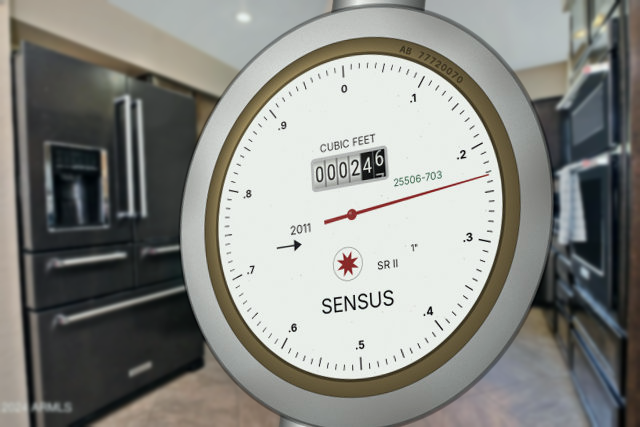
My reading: {"value": 246.23, "unit": "ft³"}
